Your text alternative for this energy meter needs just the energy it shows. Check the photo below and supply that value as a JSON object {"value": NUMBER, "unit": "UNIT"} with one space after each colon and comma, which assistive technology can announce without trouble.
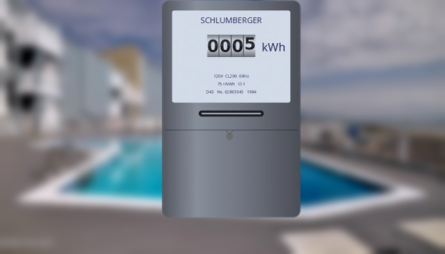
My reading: {"value": 5, "unit": "kWh"}
